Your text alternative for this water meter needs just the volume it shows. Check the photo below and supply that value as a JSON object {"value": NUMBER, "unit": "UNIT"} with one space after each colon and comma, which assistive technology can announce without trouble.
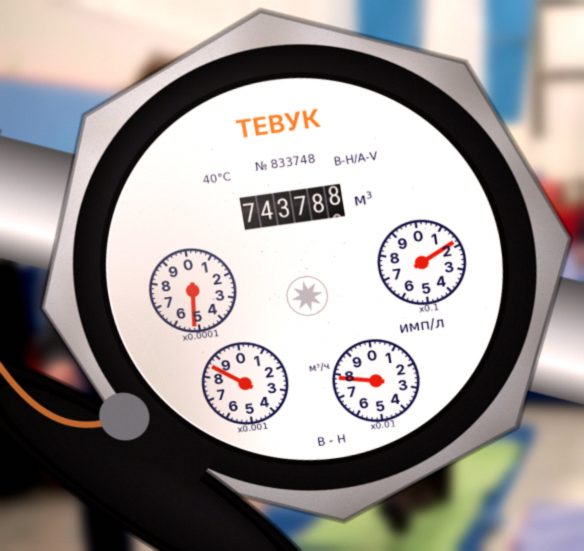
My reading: {"value": 743788.1785, "unit": "m³"}
